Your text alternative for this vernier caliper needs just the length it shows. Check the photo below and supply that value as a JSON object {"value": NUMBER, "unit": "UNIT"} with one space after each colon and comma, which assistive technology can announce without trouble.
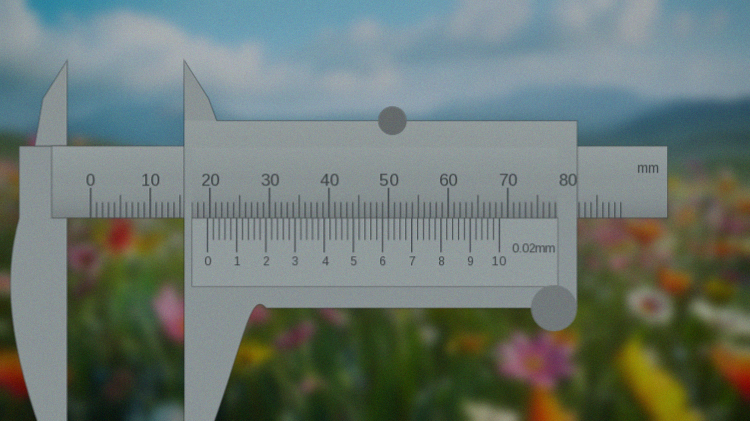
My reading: {"value": 19.6, "unit": "mm"}
